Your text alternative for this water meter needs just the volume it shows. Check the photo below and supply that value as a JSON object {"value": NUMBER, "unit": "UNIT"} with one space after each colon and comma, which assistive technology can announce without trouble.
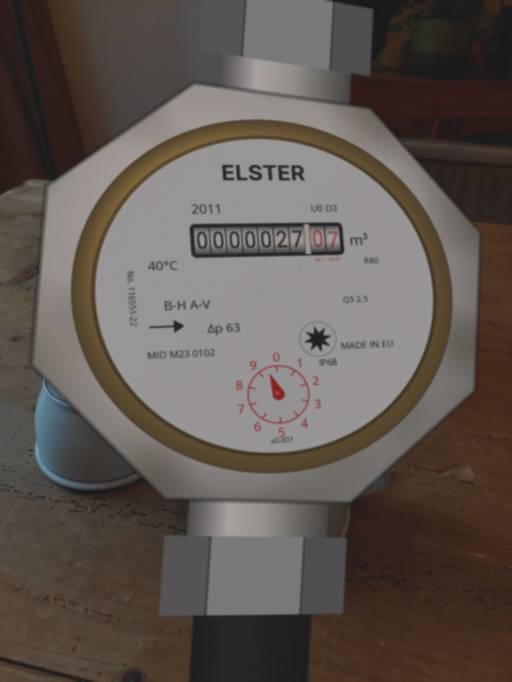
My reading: {"value": 27.069, "unit": "m³"}
